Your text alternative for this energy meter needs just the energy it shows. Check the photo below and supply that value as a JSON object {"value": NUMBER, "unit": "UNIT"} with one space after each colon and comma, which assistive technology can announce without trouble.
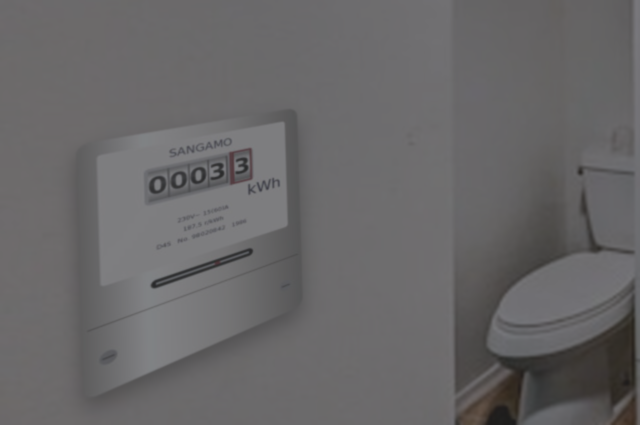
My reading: {"value": 3.3, "unit": "kWh"}
